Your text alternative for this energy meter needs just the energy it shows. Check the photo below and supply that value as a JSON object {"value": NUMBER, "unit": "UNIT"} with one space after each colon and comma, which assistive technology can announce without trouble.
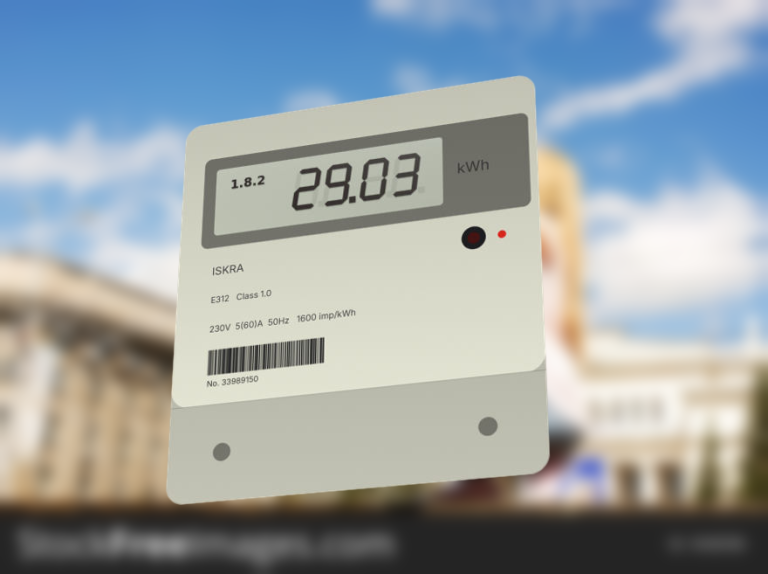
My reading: {"value": 29.03, "unit": "kWh"}
